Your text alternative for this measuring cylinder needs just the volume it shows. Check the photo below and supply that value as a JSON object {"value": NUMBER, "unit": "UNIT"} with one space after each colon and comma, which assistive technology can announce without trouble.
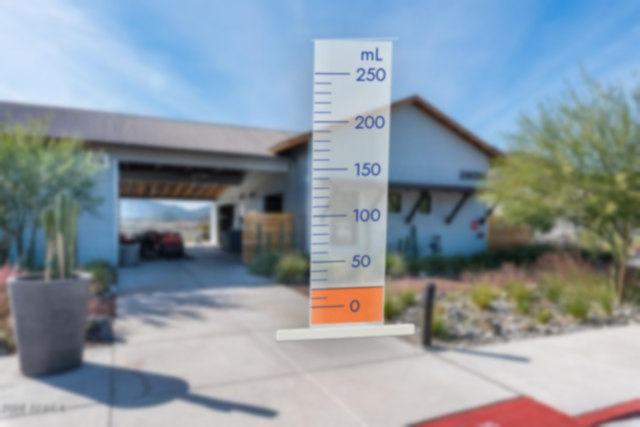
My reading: {"value": 20, "unit": "mL"}
